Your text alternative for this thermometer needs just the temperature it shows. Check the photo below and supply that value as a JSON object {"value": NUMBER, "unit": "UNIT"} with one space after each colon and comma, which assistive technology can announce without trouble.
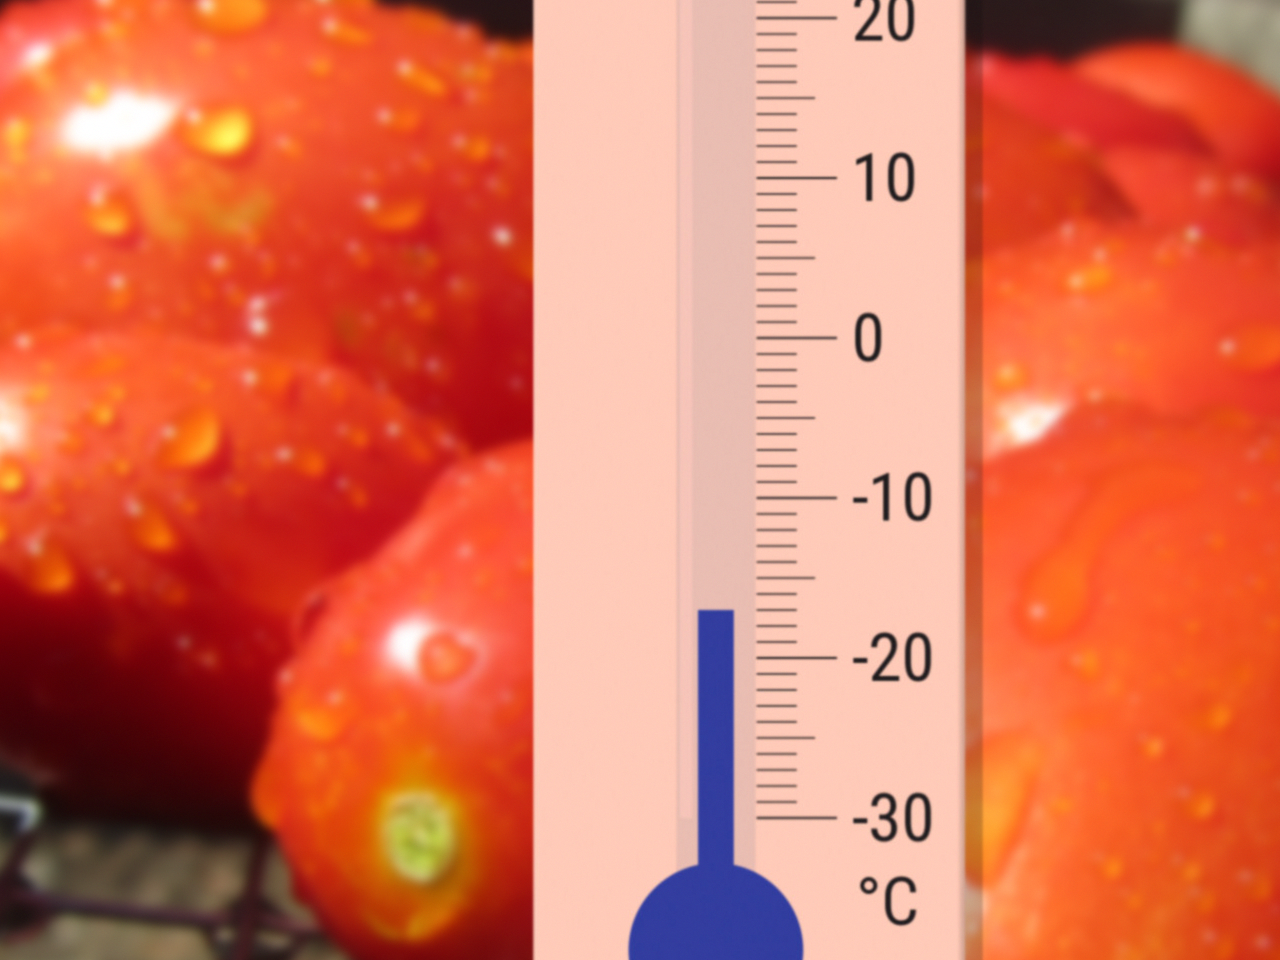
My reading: {"value": -17, "unit": "°C"}
